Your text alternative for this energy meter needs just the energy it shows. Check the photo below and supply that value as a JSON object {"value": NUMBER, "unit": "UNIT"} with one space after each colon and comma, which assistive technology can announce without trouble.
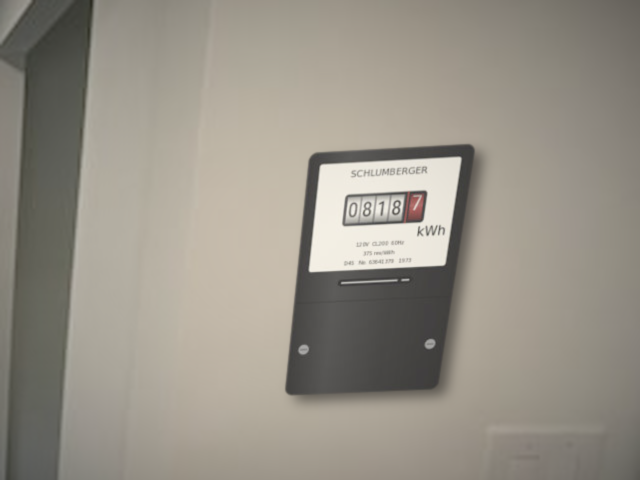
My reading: {"value": 818.7, "unit": "kWh"}
